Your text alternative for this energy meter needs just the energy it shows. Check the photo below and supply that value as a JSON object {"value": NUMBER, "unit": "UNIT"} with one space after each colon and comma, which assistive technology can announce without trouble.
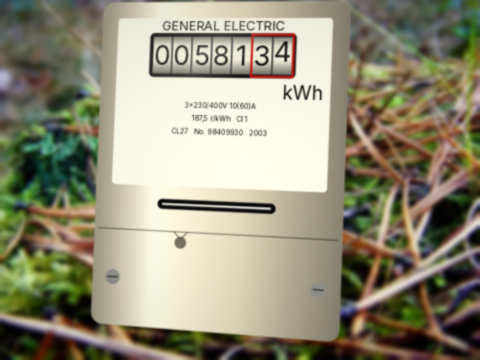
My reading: {"value": 581.34, "unit": "kWh"}
